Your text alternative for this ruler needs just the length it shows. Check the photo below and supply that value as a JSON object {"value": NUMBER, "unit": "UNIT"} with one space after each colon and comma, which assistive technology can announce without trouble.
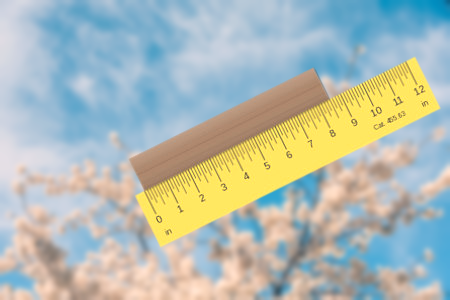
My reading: {"value": 8.5, "unit": "in"}
